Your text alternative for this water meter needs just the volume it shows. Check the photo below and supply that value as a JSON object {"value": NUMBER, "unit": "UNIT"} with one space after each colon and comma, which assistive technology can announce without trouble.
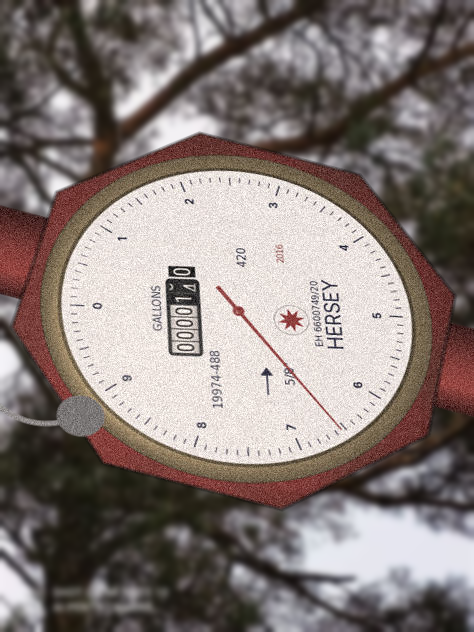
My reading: {"value": 136.5, "unit": "gal"}
